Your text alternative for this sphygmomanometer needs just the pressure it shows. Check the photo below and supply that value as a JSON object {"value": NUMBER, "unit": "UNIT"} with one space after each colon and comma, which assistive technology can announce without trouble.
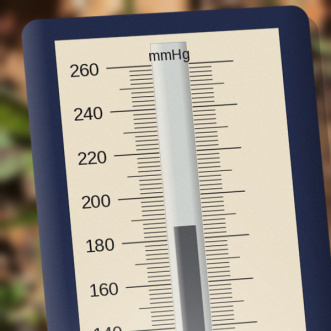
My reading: {"value": 186, "unit": "mmHg"}
